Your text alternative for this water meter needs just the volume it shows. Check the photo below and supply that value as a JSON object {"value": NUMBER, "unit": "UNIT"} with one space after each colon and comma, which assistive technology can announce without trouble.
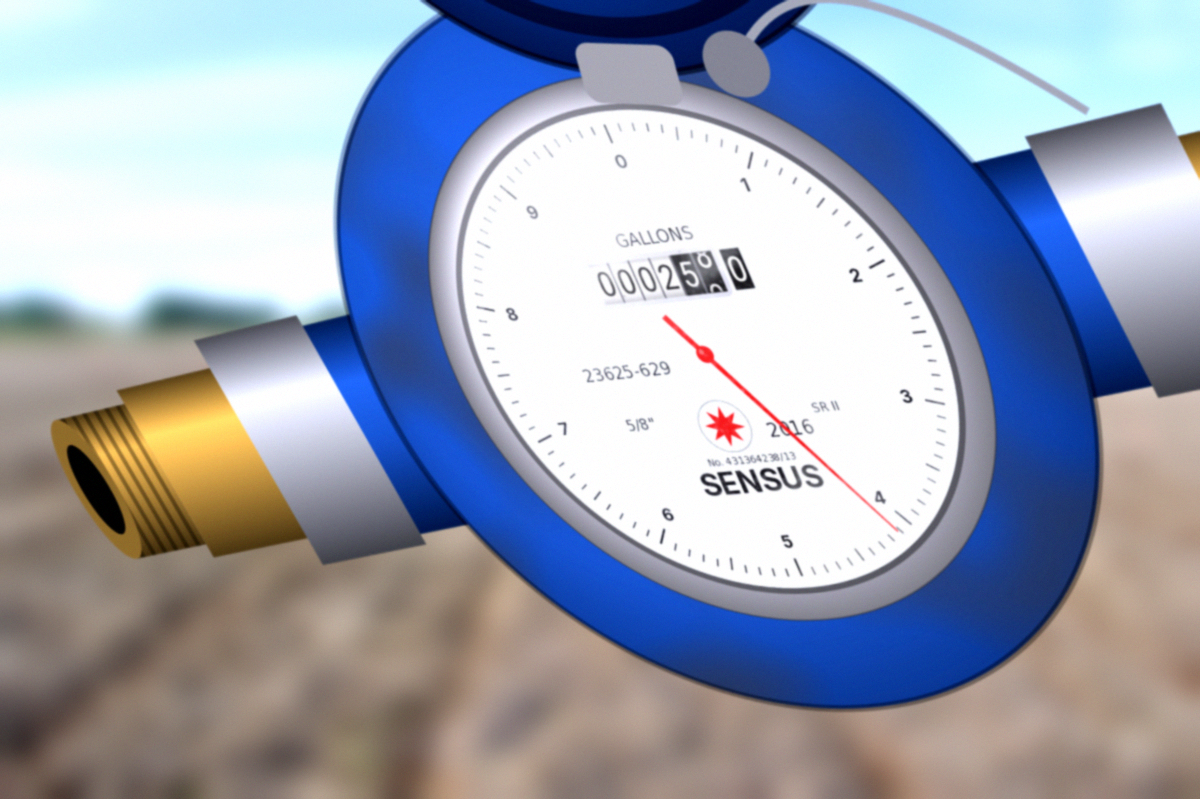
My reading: {"value": 2584.1, "unit": "gal"}
